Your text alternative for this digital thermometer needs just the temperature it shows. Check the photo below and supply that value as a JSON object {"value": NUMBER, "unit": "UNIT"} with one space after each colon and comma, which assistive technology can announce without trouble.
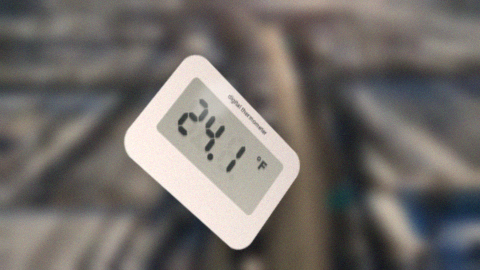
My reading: {"value": 24.1, "unit": "°F"}
